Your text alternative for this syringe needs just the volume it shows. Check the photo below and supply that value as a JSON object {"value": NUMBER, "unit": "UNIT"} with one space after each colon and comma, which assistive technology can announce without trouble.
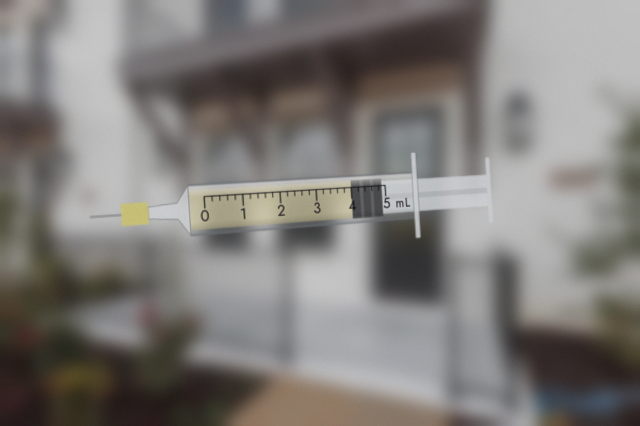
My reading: {"value": 4, "unit": "mL"}
